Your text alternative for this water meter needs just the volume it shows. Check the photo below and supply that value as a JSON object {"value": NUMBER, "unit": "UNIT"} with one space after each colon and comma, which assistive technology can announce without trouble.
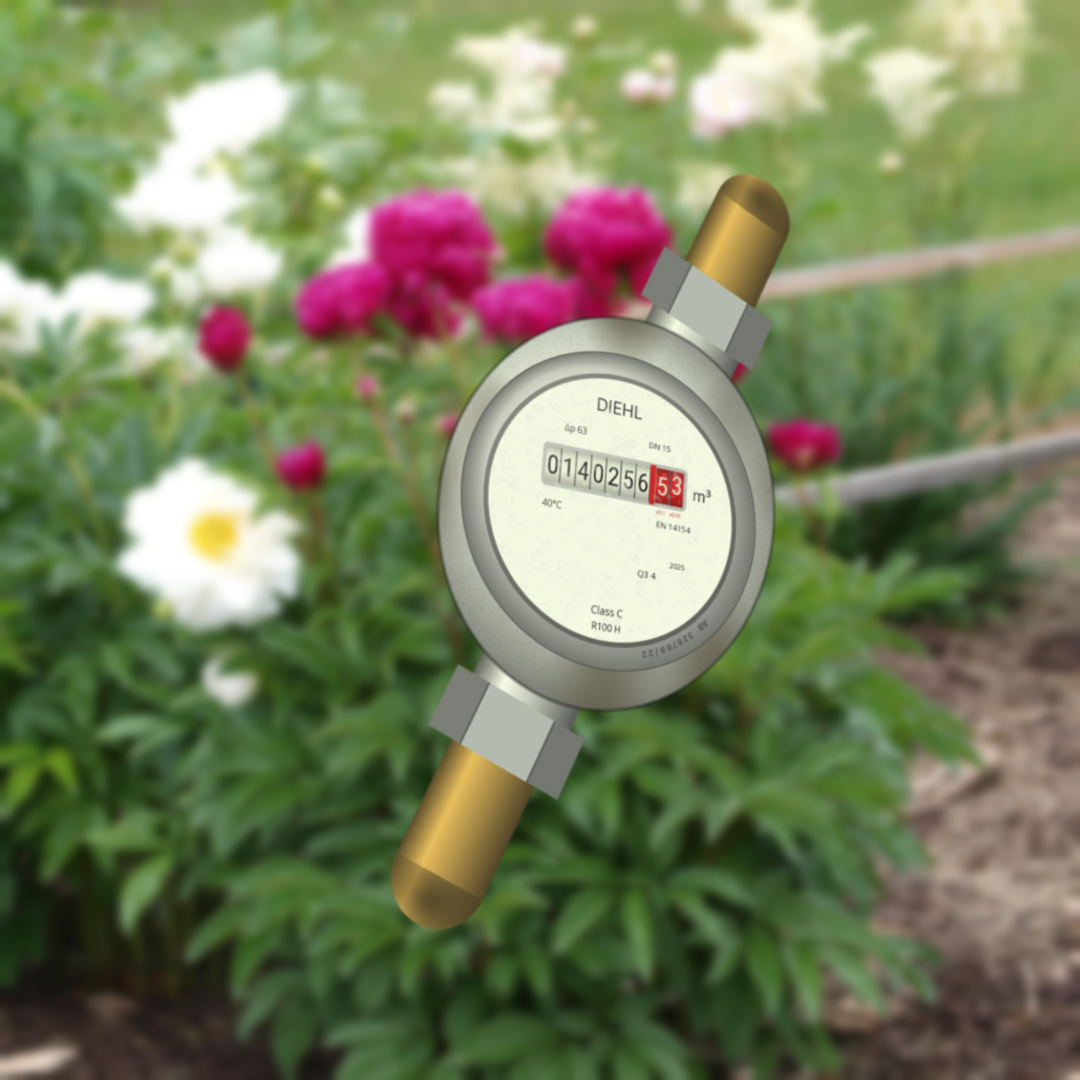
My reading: {"value": 140256.53, "unit": "m³"}
